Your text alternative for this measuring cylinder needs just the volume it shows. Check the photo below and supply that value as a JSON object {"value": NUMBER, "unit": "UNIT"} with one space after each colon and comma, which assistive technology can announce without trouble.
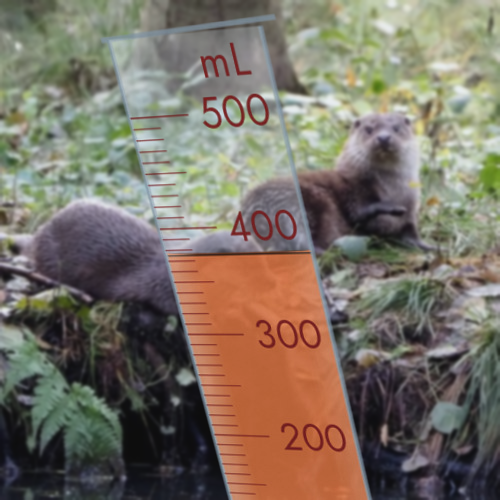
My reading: {"value": 375, "unit": "mL"}
